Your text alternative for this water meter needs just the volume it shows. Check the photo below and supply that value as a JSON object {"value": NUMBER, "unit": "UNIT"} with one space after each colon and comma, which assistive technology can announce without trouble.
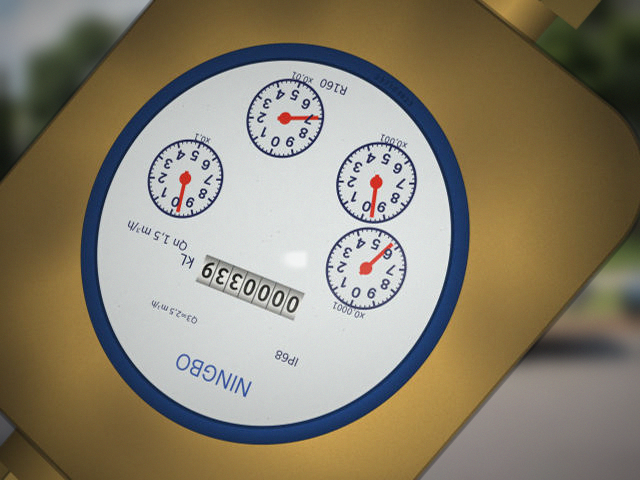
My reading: {"value": 338.9695, "unit": "kL"}
